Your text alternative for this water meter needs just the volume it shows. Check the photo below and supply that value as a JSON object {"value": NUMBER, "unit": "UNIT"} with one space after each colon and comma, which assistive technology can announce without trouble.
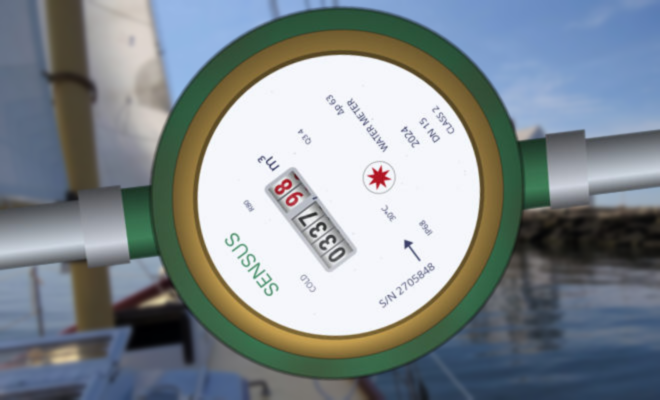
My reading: {"value": 337.98, "unit": "m³"}
